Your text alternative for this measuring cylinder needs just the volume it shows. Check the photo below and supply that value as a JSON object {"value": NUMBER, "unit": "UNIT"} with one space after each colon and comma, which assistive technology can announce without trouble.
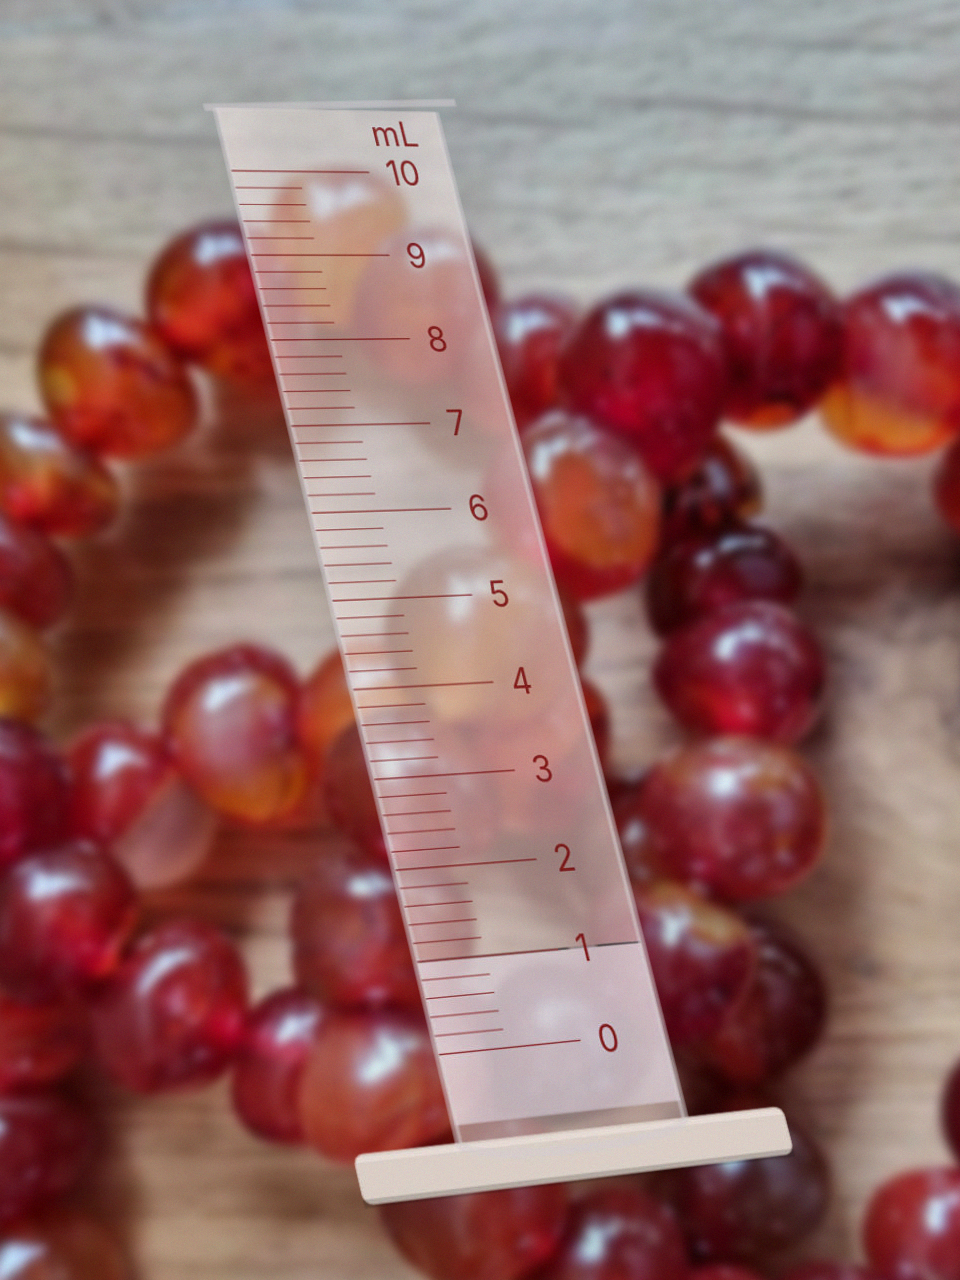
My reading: {"value": 1, "unit": "mL"}
